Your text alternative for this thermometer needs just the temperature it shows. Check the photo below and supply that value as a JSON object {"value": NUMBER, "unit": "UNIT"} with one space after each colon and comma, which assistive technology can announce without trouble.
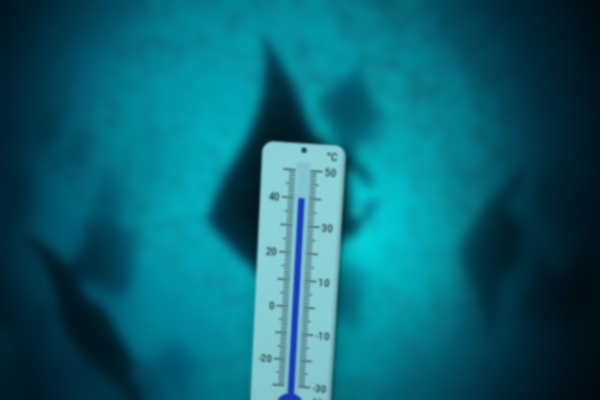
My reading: {"value": 40, "unit": "°C"}
